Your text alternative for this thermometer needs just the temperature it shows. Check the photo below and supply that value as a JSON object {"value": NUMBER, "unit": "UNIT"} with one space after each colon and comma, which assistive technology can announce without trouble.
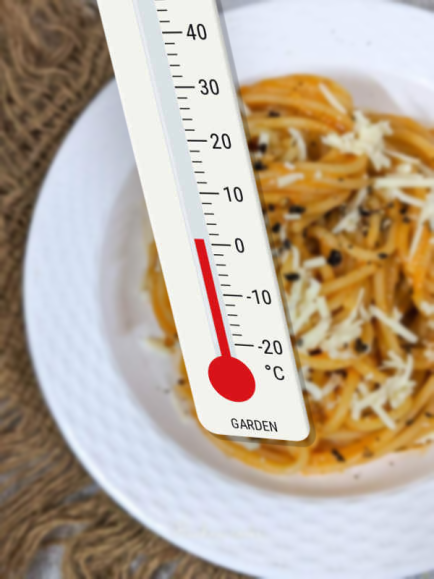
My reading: {"value": 1, "unit": "°C"}
